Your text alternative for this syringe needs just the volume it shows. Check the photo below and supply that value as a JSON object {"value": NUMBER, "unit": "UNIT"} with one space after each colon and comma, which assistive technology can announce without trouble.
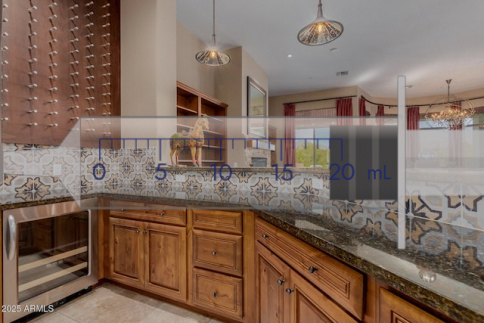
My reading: {"value": 19, "unit": "mL"}
